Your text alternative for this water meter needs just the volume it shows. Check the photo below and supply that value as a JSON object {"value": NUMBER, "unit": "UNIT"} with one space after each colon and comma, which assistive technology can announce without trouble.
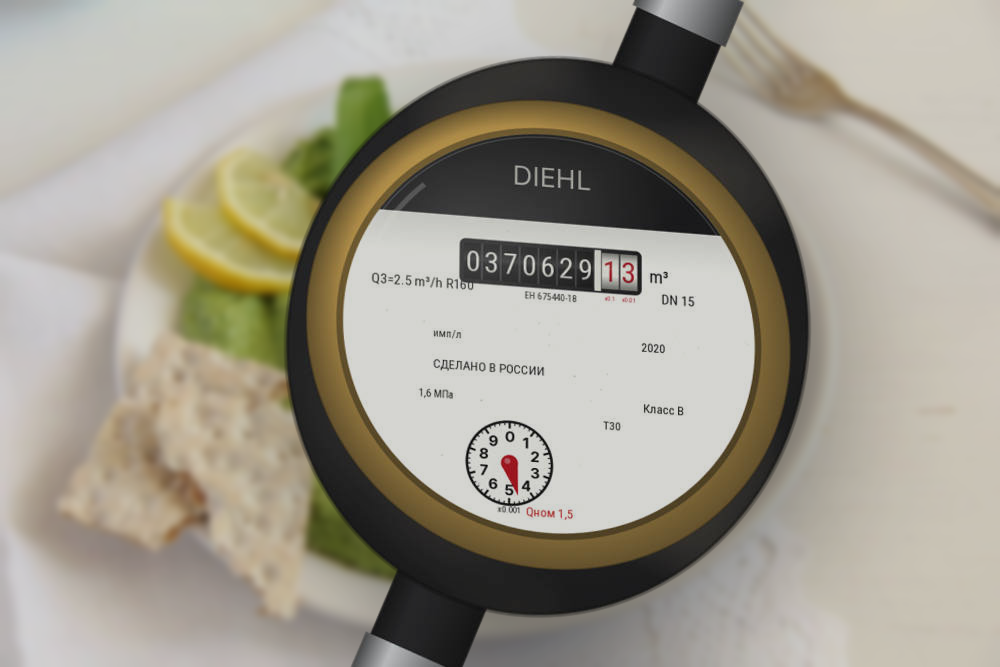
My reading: {"value": 370629.134, "unit": "m³"}
